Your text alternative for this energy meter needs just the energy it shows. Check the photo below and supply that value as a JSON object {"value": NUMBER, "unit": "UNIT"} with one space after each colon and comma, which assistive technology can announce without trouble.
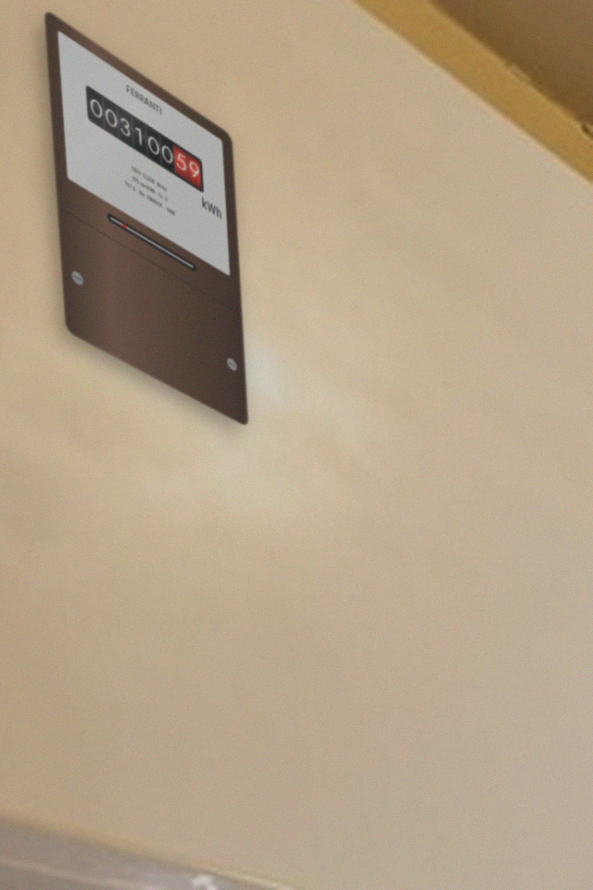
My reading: {"value": 3100.59, "unit": "kWh"}
